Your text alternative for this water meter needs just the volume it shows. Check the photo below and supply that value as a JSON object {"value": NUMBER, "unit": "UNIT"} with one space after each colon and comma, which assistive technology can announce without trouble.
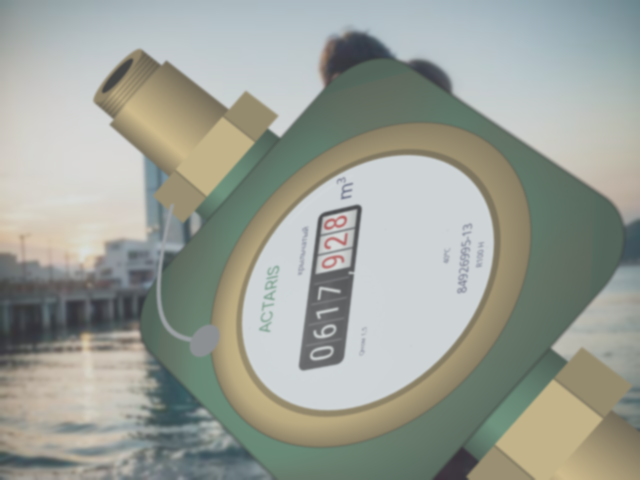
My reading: {"value": 617.928, "unit": "m³"}
